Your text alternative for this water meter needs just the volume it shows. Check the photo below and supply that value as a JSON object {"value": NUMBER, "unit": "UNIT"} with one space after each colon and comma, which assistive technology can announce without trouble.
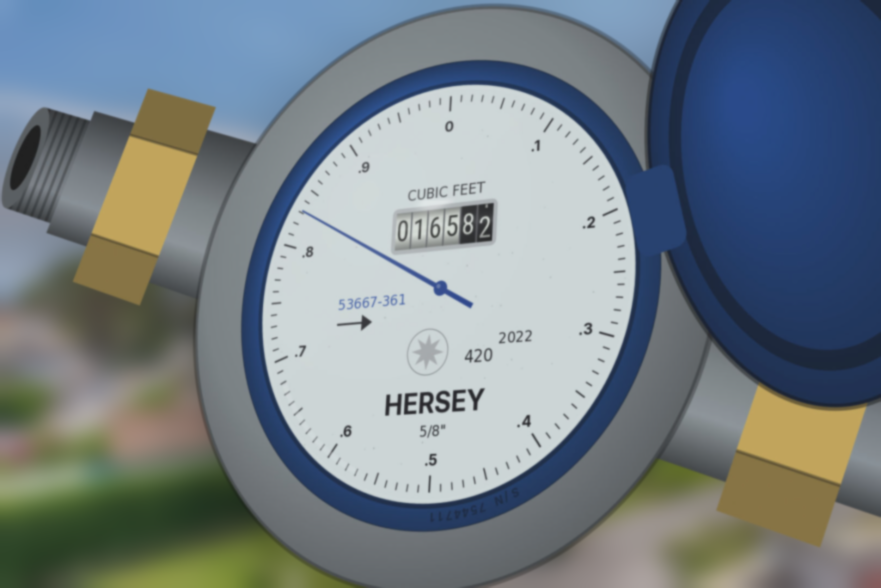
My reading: {"value": 16581.83, "unit": "ft³"}
